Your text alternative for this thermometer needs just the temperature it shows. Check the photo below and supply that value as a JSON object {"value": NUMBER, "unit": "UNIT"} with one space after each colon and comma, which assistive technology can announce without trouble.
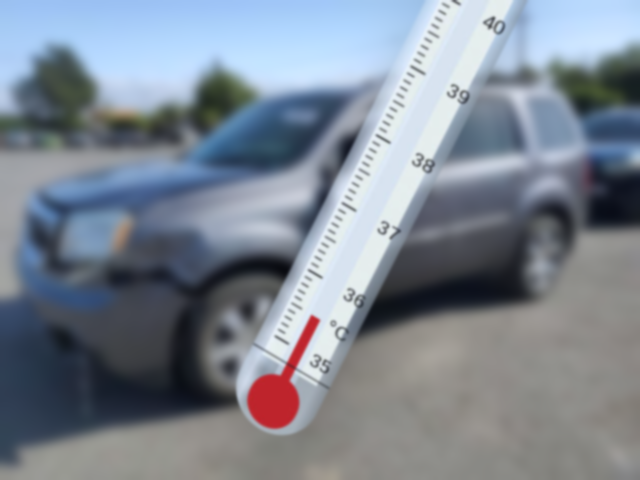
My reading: {"value": 35.5, "unit": "°C"}
